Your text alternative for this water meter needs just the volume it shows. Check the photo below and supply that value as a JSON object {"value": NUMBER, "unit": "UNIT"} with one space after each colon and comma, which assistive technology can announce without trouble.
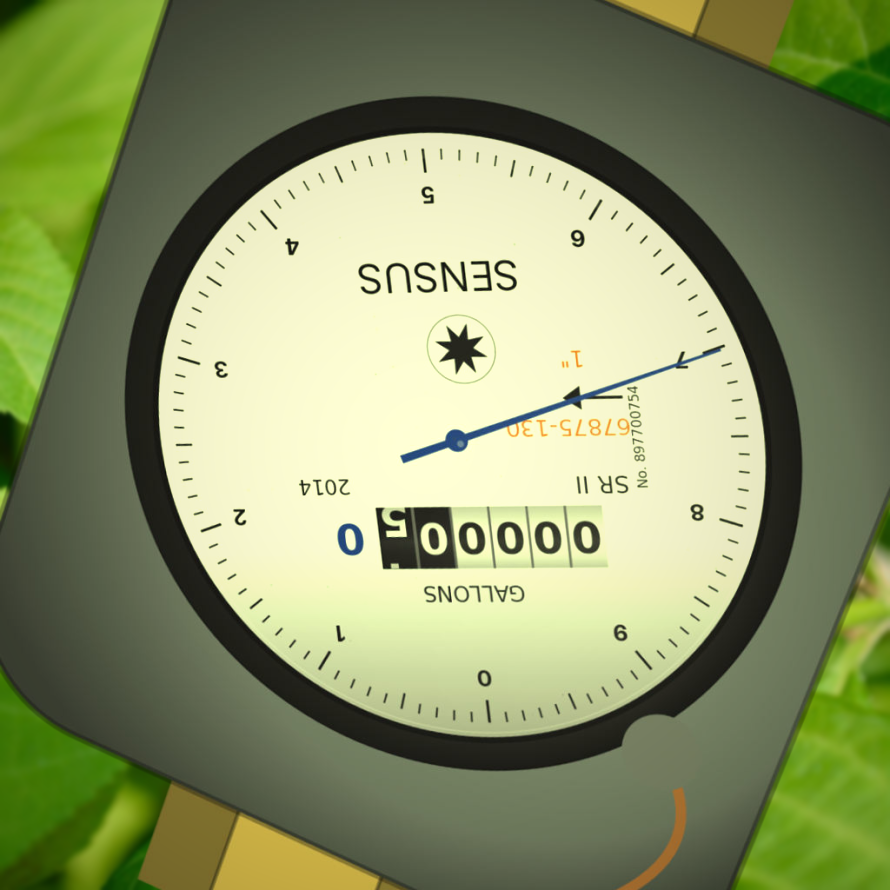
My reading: {"value": 47.0, "unit": "gal"}
